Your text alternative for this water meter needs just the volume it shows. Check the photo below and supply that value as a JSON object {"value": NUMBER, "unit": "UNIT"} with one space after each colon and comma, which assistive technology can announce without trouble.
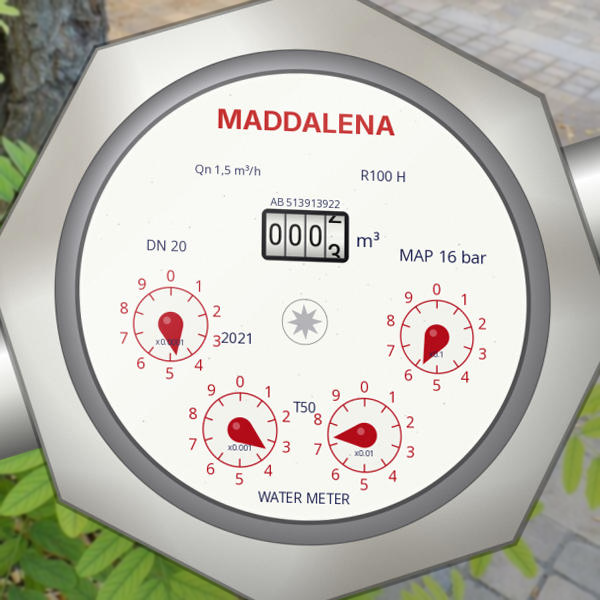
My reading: {"value": 2.5734, "unit": "m³"}
